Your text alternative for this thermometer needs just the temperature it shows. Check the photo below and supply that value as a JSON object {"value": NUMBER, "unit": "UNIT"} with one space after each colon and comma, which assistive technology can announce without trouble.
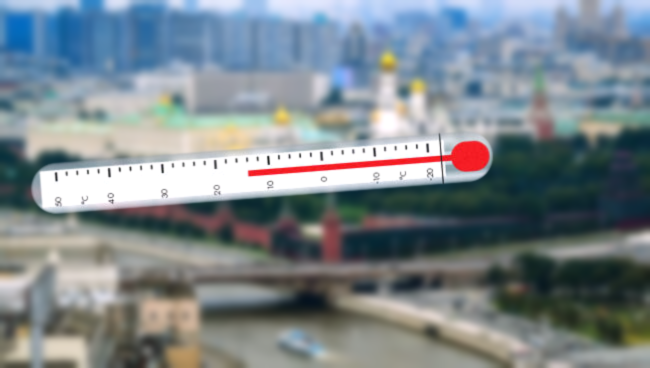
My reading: {"value": 14, "unit": "°C"}
